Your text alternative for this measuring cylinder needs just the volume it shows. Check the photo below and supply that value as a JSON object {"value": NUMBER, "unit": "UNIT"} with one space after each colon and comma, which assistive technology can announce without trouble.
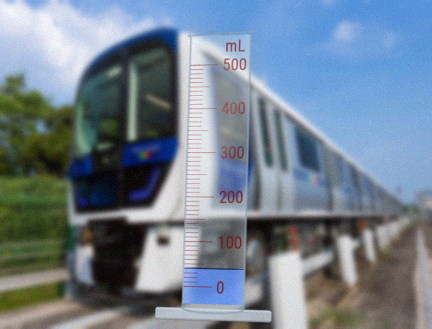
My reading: {"value": 40, "unit": "mL"}
